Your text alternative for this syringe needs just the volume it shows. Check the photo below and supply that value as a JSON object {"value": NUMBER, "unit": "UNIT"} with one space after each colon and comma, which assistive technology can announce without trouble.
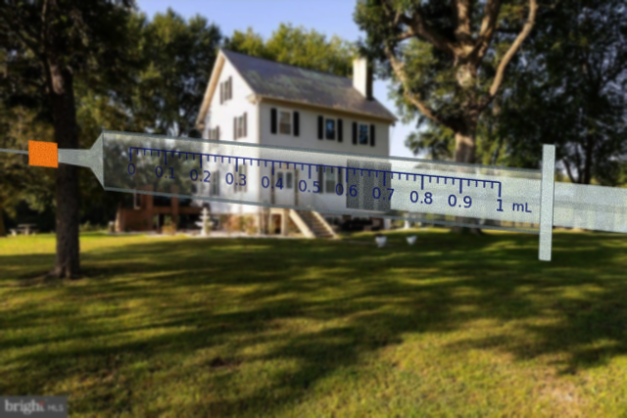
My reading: {"value": 0.6, "unit": "mL"}
